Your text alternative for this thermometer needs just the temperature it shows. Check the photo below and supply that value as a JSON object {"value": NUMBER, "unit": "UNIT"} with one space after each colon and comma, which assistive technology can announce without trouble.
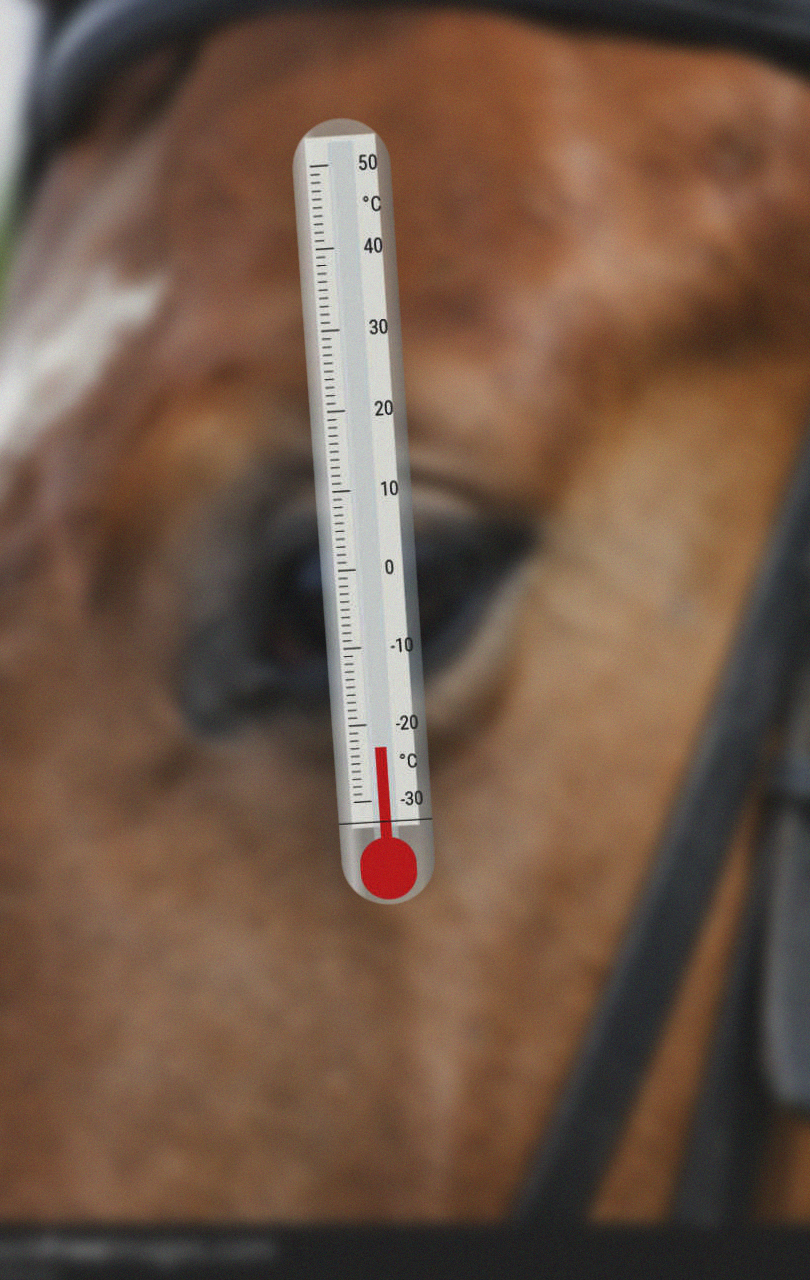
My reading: {"value": -23, "unit": "°C"}
